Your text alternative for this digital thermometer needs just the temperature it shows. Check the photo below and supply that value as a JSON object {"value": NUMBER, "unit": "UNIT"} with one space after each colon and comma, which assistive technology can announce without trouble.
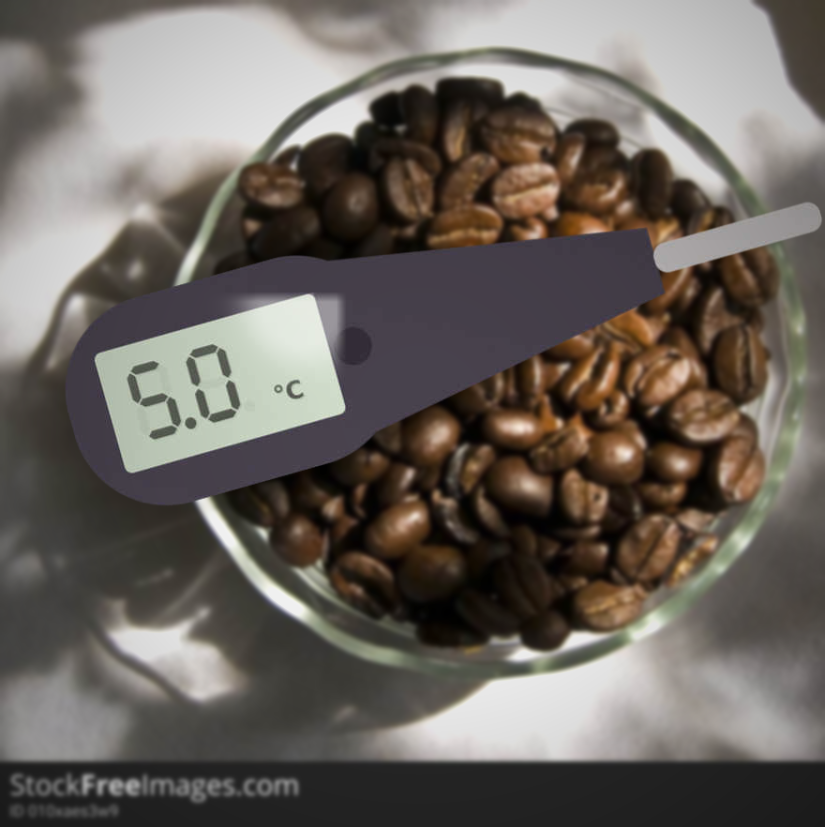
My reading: {"value": 5.0, "unit": "°C"}
